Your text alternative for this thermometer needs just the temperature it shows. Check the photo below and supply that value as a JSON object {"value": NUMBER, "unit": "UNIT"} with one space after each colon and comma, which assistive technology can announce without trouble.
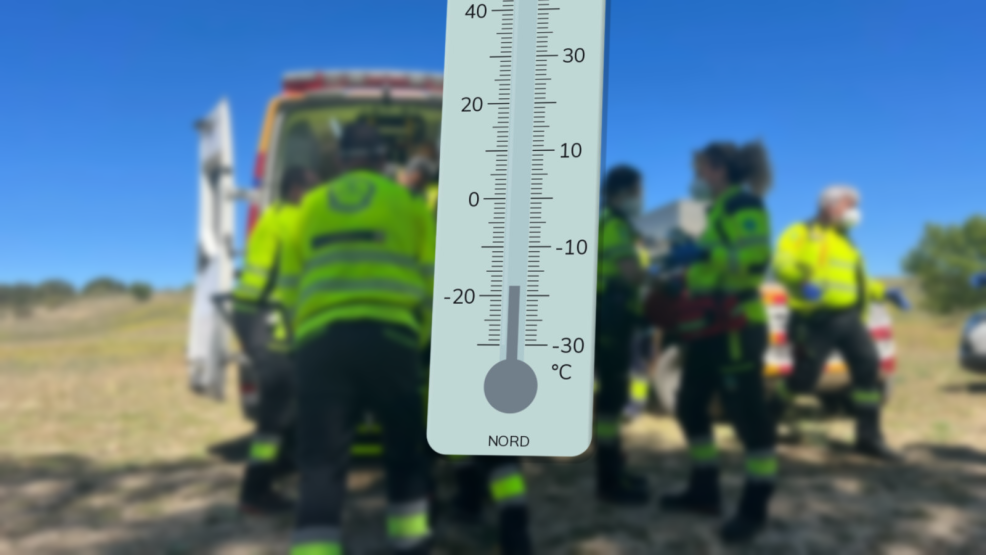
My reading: {"value": -18, "unit": "°C"}
